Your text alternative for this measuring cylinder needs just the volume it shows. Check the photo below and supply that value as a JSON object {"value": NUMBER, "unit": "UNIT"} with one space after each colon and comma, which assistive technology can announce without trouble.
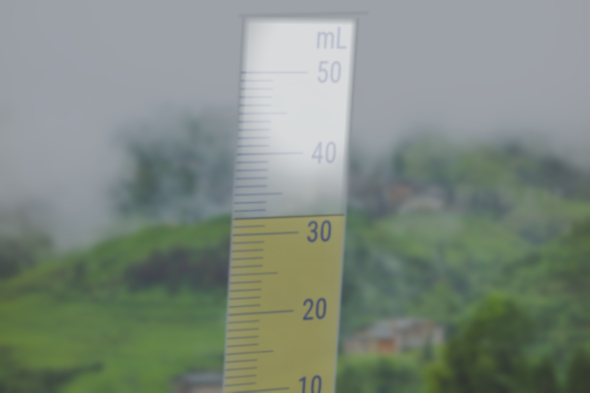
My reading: {"value": 32, "unit": "mL"}
